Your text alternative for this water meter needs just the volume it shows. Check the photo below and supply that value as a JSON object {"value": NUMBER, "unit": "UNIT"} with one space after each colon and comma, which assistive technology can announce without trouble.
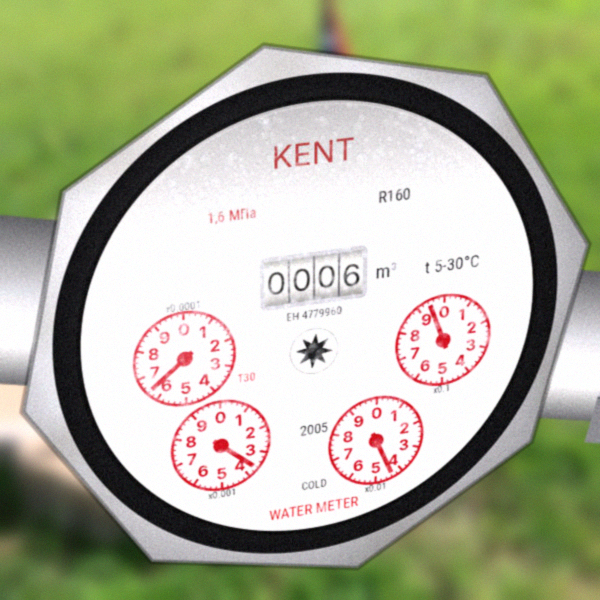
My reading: {"value": 5.9436, "unit": "m³"}
